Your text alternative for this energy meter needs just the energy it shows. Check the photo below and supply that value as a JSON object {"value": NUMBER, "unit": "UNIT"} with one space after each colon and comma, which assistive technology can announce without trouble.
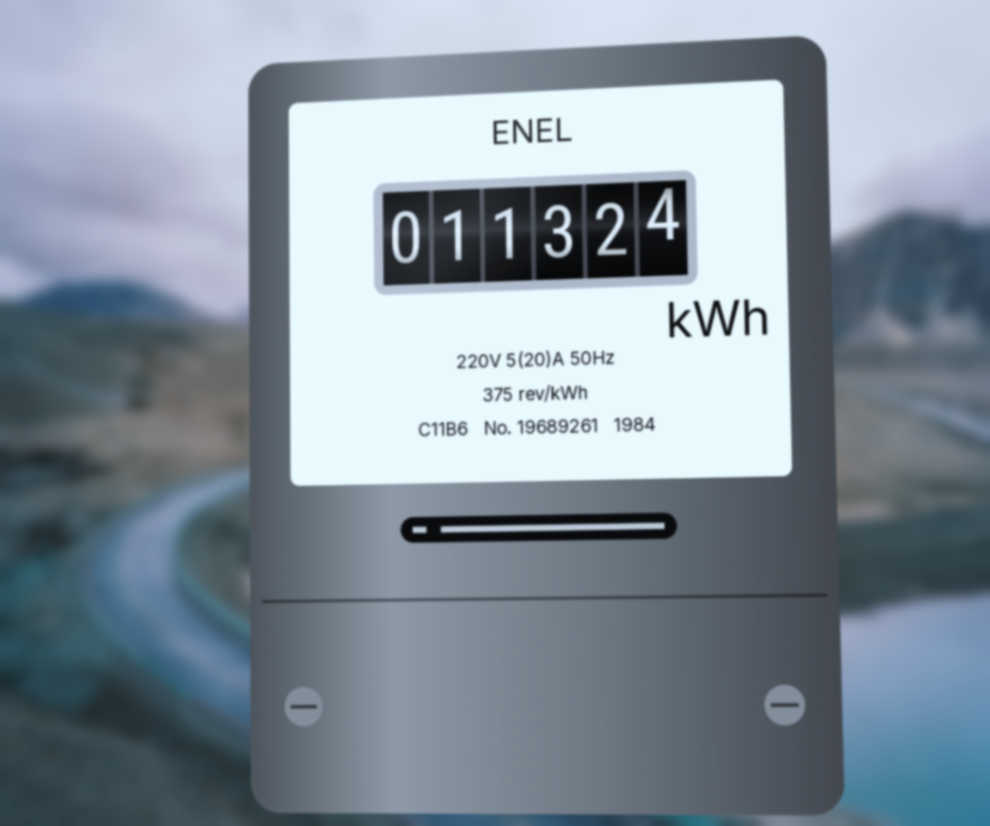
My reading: {"value": 11324, "unit": "kWh"}
